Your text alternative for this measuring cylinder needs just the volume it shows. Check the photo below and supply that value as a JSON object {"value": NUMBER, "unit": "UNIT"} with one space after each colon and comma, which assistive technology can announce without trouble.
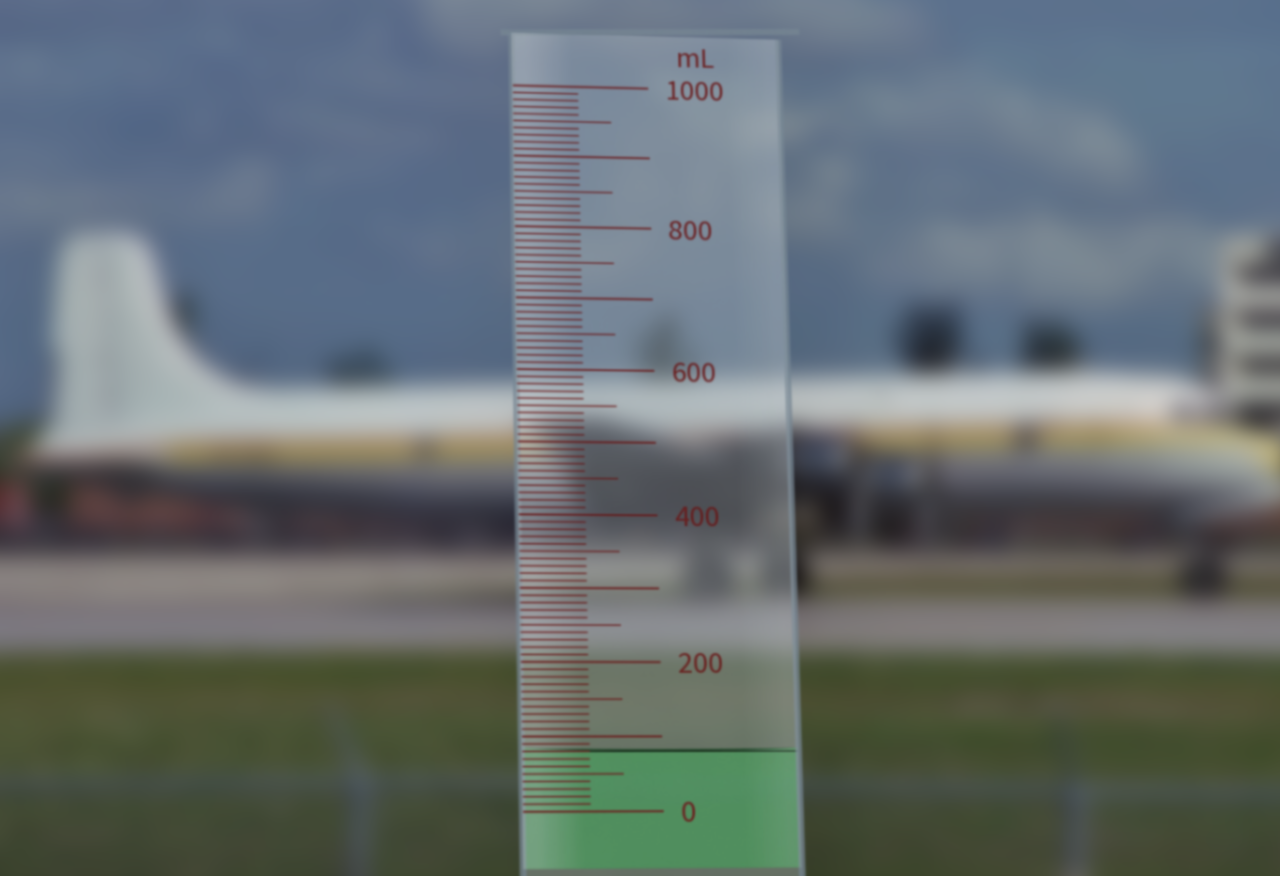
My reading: {"value": 80, "unit": "mL"}
